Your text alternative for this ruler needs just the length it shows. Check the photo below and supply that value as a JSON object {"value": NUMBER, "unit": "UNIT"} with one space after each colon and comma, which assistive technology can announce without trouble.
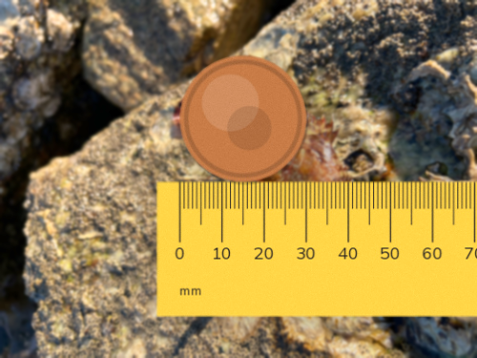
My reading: {"value": 30, "unit": "mm"}
